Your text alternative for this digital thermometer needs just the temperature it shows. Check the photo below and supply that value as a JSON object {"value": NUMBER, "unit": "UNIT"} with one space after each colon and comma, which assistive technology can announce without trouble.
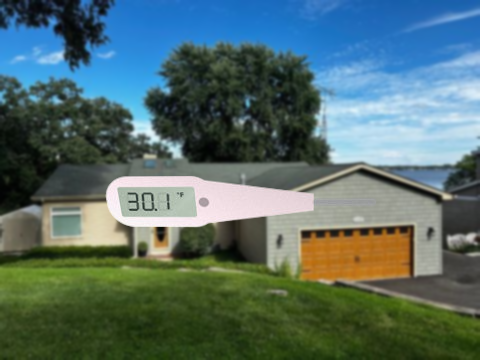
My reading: {"value": 30.1, "unit": "°F"}
